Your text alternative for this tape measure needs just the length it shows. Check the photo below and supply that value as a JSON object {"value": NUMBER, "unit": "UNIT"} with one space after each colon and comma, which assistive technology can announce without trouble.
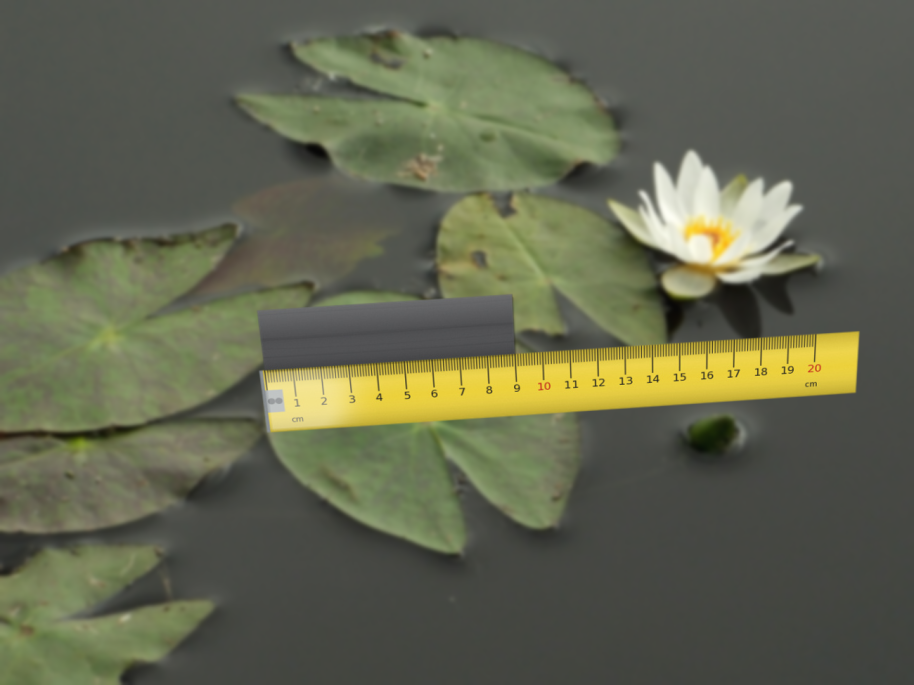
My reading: {"value": 9, "unit": "cm"}
